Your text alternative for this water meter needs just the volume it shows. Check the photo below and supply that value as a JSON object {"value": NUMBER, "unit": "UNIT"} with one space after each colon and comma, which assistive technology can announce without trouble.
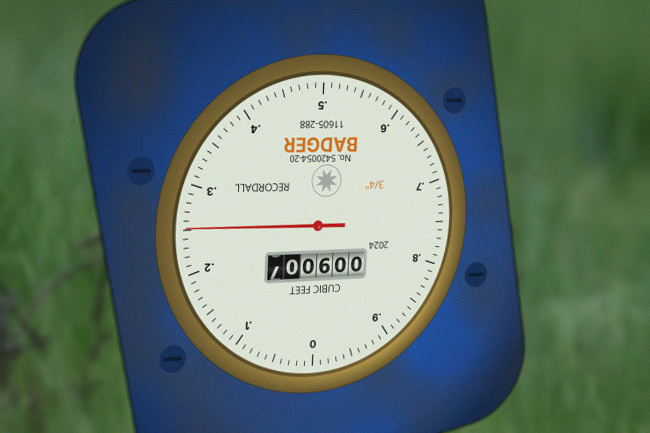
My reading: {"value": 9007.25, "unit": "ft³"}
